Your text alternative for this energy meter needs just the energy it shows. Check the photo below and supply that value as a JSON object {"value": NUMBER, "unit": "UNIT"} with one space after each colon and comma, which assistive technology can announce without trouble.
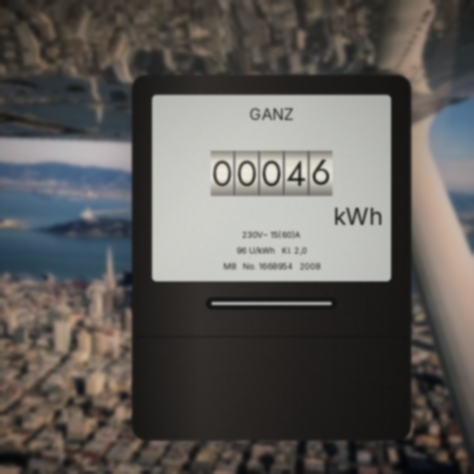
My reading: {"value": 46, "unit": "kWh"}
